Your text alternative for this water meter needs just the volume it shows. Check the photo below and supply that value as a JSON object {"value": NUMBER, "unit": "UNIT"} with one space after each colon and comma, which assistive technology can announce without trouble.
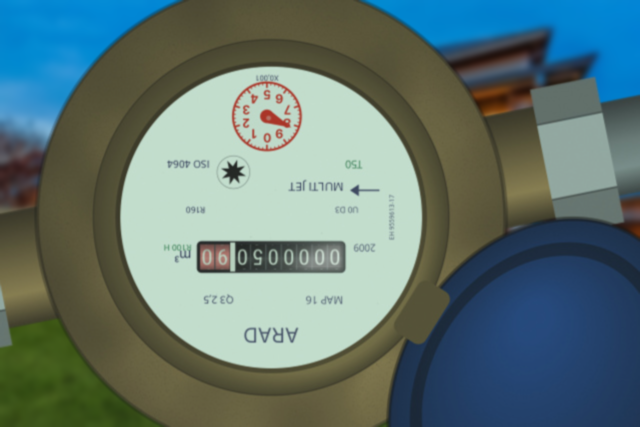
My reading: {"value": 50.908, "unit": "m³"}
